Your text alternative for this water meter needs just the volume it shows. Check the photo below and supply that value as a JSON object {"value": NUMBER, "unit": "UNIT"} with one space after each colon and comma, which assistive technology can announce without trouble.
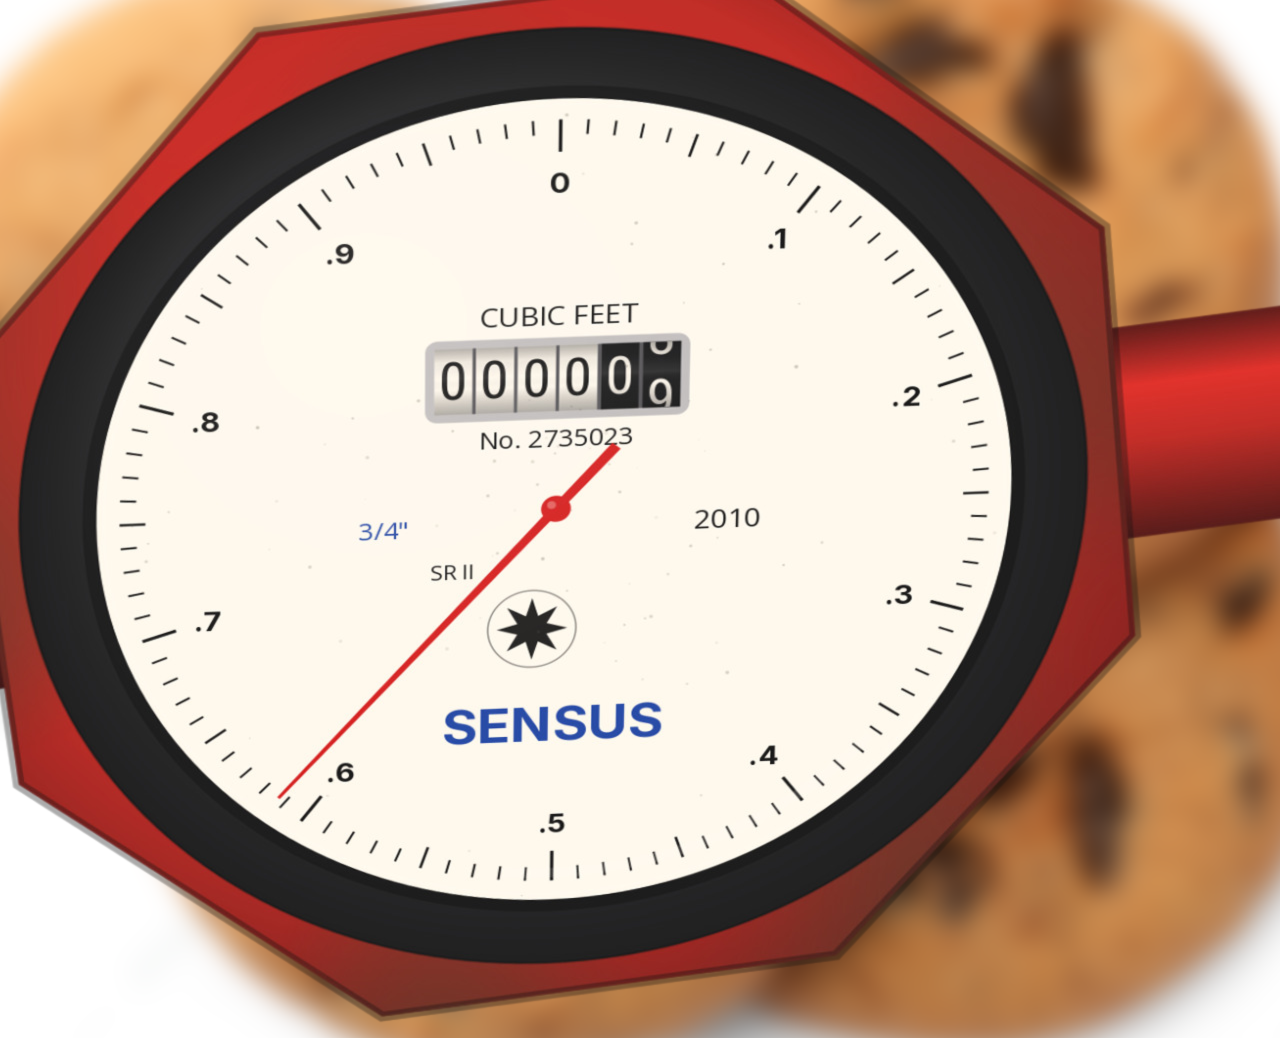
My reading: {"value": 8.61, "unit": "ft³"}
